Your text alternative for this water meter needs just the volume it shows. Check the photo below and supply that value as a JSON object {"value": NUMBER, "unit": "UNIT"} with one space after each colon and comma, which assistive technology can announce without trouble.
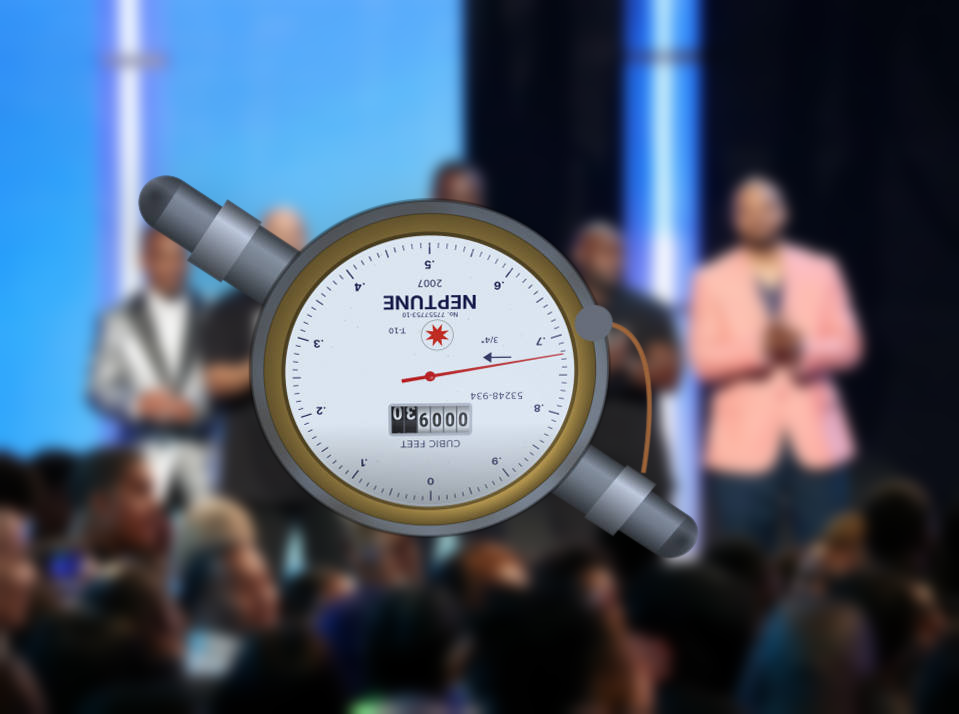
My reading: {"value": 929.72, "unit": "ft³"}
